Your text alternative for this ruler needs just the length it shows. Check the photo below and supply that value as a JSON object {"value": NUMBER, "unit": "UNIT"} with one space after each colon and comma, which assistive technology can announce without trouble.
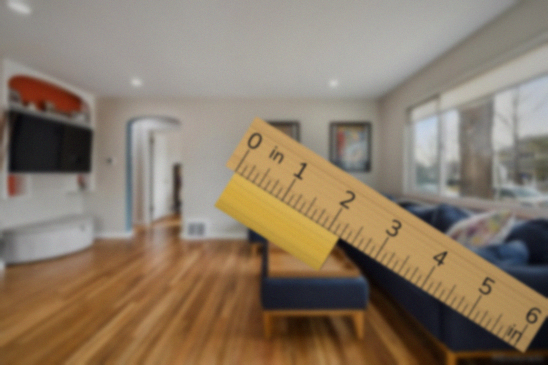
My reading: {"value": 2.25, "unit": "in"}
